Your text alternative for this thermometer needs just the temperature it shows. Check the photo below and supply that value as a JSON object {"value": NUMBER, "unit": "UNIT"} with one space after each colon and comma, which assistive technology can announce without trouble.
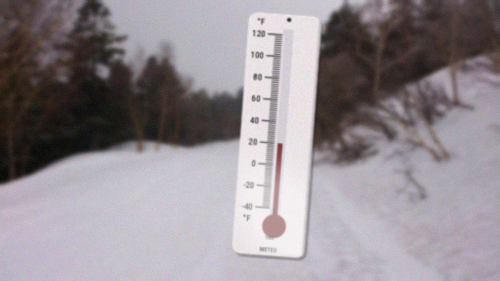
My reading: {"value": 20, "unit": "°F"}
